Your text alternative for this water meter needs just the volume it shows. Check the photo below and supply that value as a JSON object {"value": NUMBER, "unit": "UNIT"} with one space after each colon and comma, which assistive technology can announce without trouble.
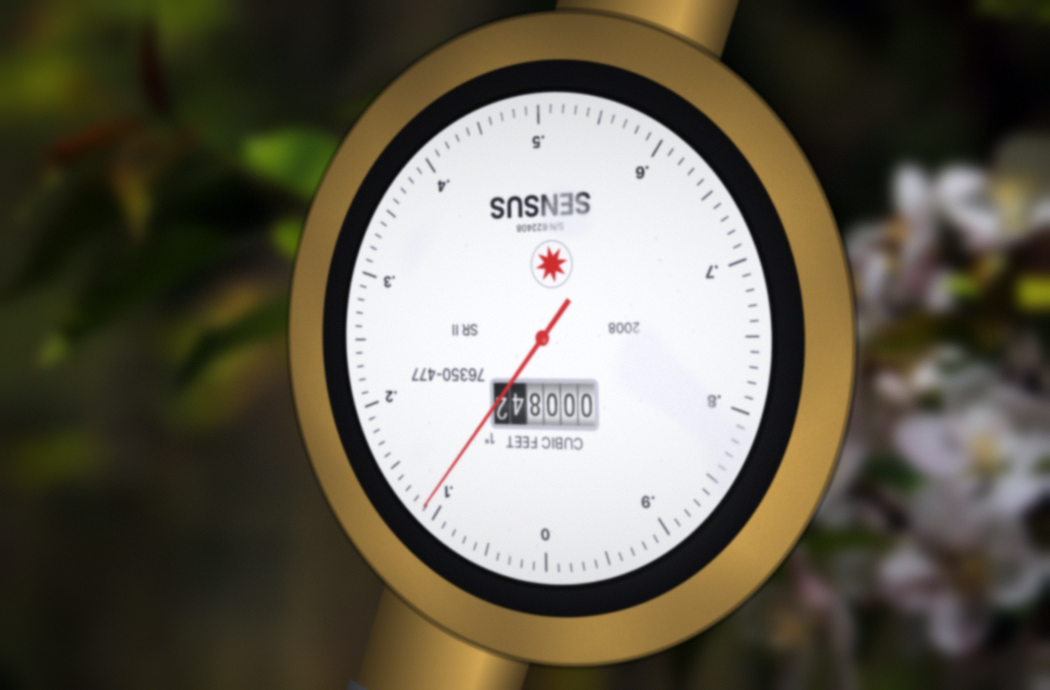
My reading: {"value": 842.11, "unit": "ft³"}
